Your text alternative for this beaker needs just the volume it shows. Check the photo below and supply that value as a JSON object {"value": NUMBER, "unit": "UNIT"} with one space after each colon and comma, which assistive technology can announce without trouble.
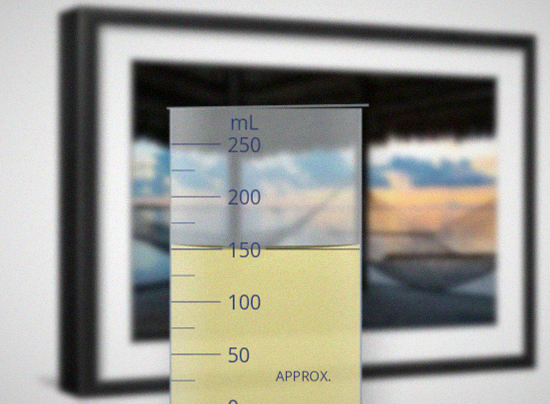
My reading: {"value": 150, "unit": "mL"}
